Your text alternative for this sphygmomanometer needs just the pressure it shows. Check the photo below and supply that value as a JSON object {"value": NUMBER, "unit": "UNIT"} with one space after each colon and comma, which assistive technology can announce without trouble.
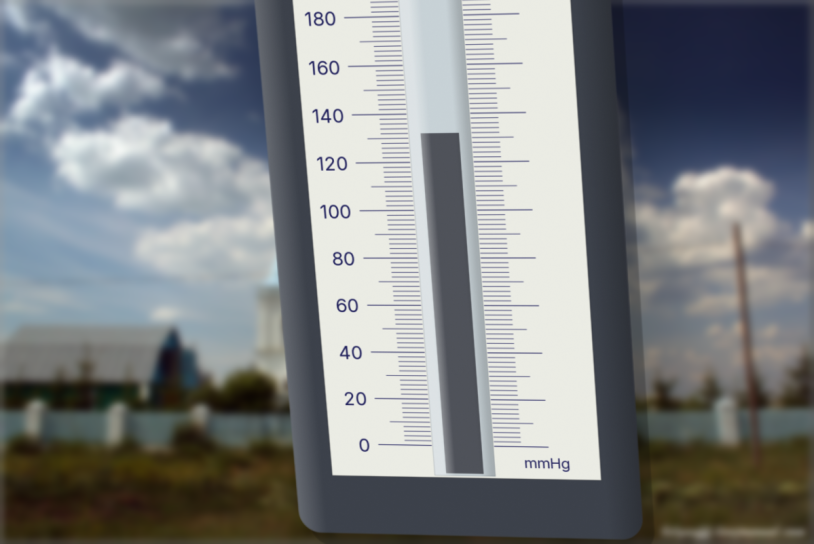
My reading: {"value": 132, "unit": "mmHg"}
